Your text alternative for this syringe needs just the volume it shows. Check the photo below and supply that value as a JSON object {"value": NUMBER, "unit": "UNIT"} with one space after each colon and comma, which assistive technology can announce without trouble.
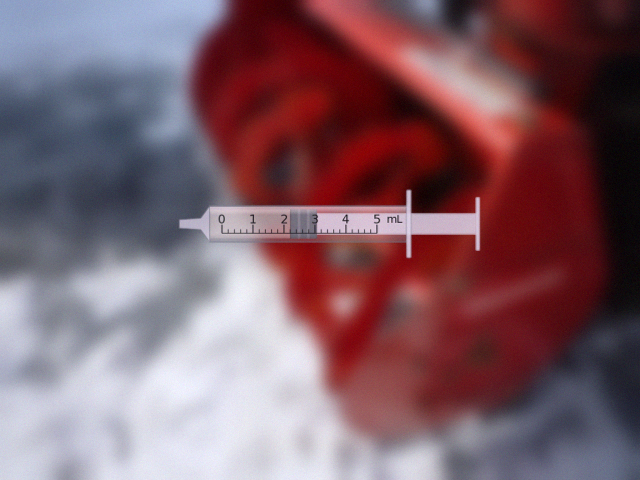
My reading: {"value": 2.2, "unit": "mL"}
